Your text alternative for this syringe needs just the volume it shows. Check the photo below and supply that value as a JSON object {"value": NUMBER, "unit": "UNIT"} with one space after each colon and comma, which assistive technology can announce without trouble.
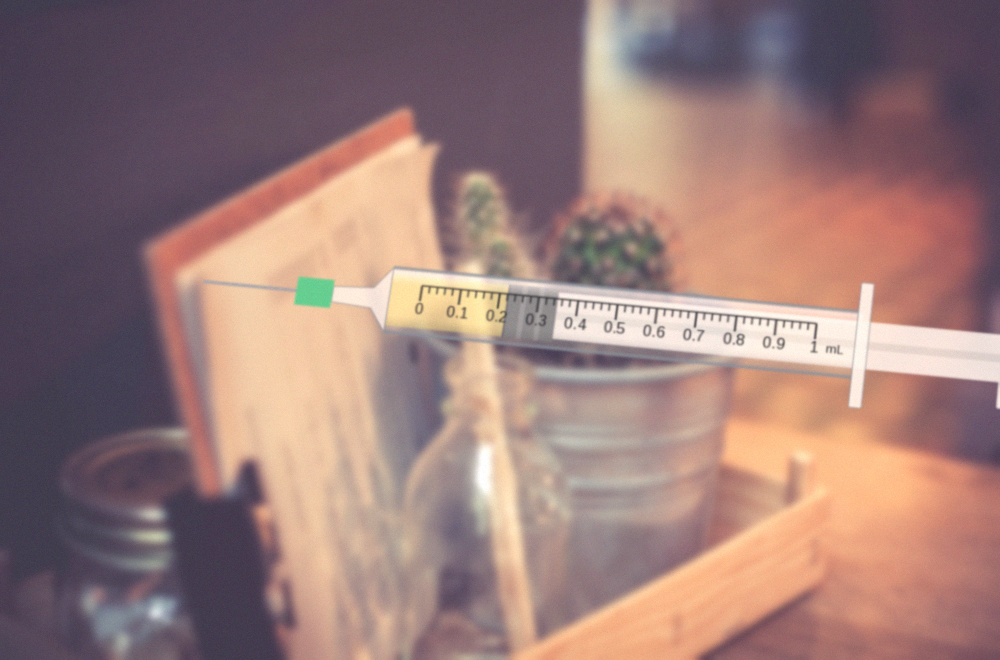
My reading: {"value": 0.22, "unit": "mL"}
